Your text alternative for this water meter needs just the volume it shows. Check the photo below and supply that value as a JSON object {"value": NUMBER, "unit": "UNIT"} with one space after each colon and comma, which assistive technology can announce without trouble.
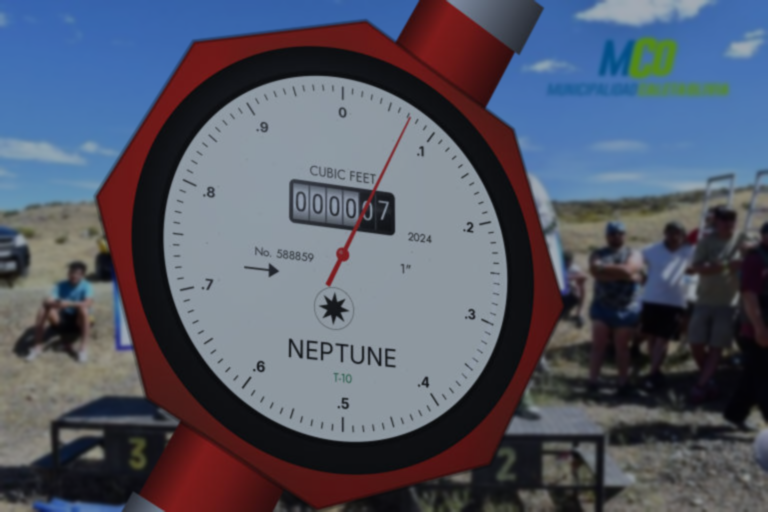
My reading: {"value": 7.07, "unit": "ft³"}
